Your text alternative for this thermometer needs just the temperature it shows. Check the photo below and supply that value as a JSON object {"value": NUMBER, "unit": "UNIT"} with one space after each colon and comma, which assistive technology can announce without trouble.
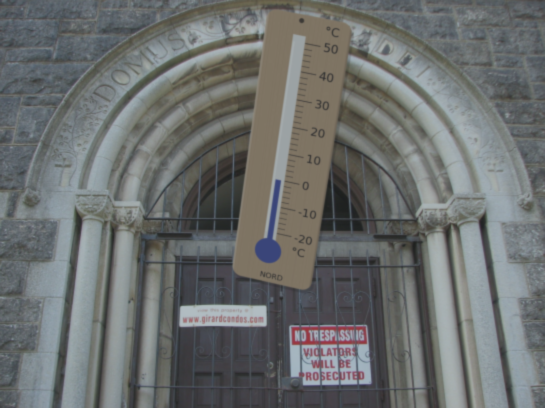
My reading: {"value": 0, "unit": "°C"}
